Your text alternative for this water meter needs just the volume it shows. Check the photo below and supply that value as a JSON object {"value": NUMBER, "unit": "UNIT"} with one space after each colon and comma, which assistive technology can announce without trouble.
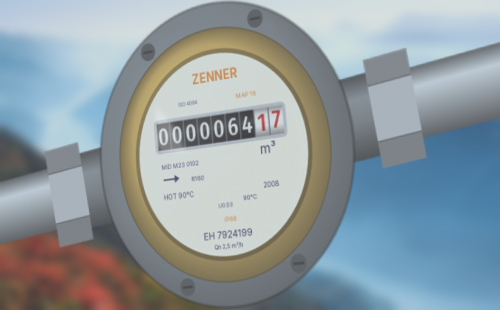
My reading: {"value": 64.17, "unit": "m³"}
